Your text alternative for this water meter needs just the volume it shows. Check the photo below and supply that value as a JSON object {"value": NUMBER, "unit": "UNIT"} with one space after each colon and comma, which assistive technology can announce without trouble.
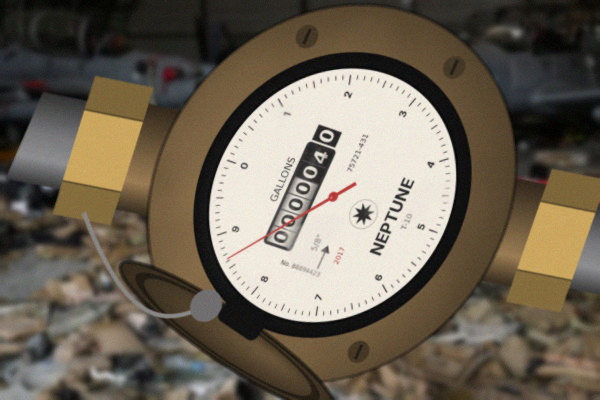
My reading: {"value": 38.6, "unit": "gal"}
